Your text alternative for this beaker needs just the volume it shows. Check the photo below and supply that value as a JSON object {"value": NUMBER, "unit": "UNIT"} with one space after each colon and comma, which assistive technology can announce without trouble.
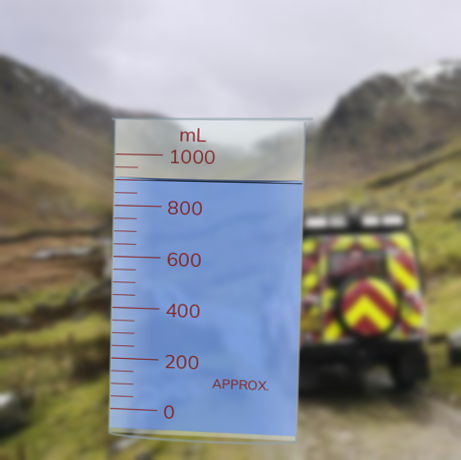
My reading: {"value": 900, "unit": "mL"}
